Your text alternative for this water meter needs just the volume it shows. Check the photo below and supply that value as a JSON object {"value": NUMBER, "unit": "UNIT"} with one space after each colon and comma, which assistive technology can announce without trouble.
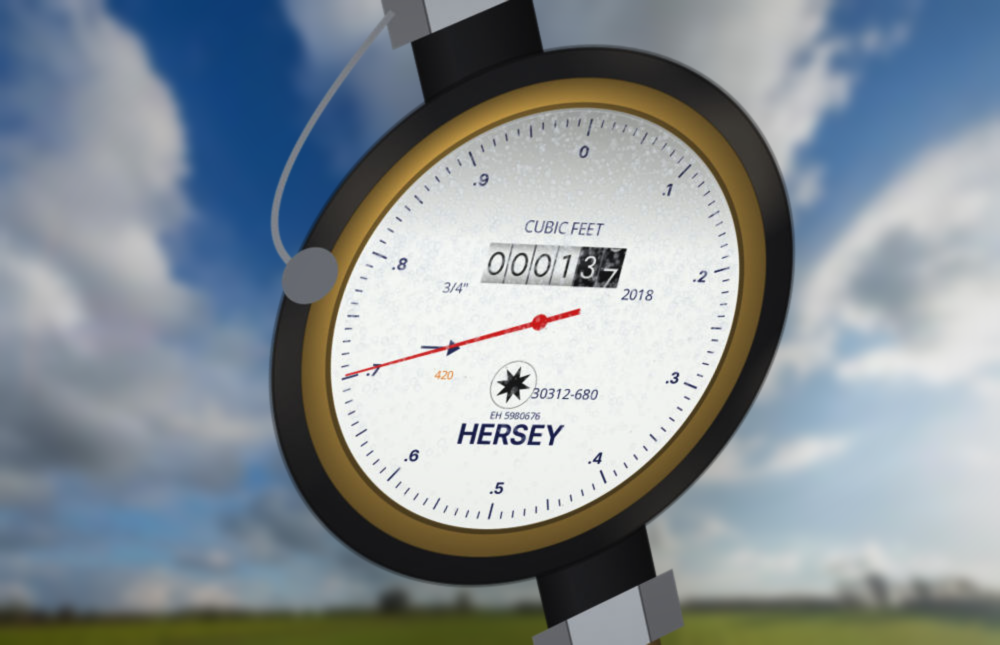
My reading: {"value": 136.70, "unit": "ft³"}
